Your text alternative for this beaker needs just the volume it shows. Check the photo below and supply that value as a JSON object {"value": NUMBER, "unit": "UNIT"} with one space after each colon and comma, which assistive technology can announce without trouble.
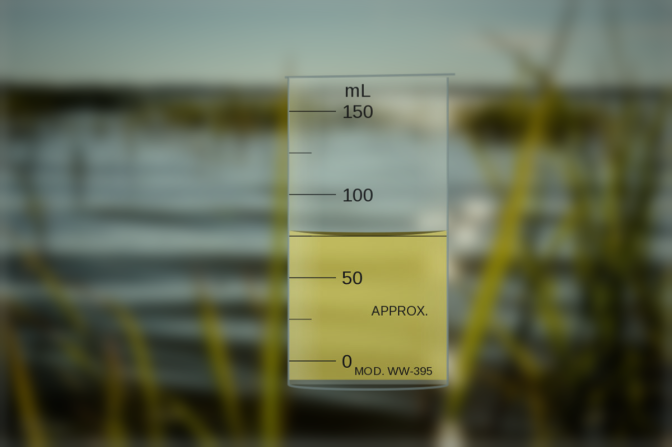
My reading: {"value": 75, "unit": "mL"}
